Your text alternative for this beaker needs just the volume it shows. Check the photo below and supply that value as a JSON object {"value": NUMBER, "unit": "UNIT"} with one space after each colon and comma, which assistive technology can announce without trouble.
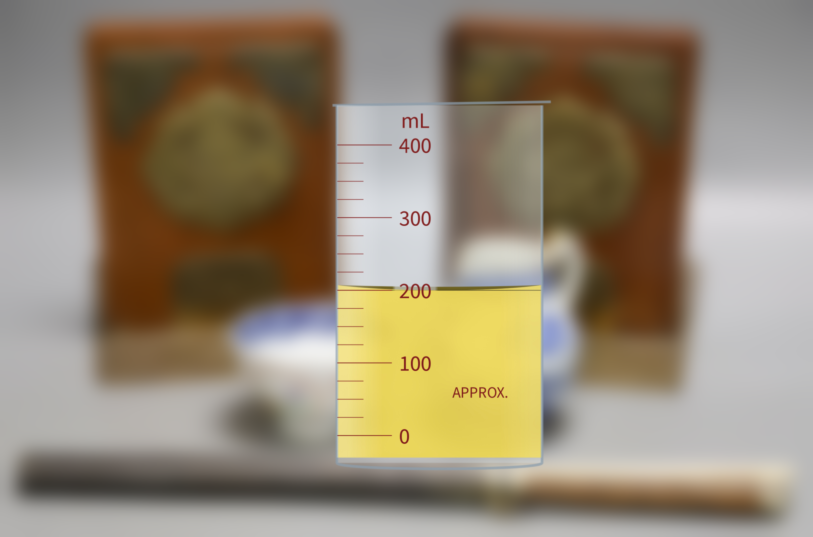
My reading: {"value": 200, "unit": "mL"}
